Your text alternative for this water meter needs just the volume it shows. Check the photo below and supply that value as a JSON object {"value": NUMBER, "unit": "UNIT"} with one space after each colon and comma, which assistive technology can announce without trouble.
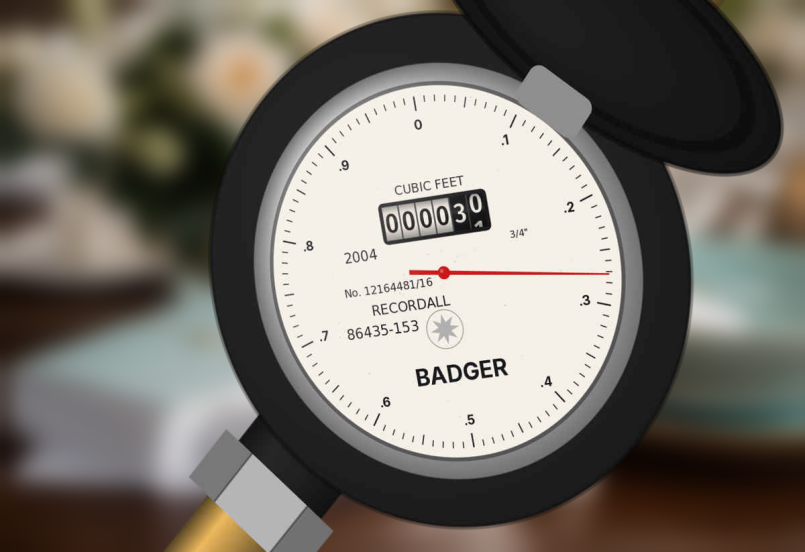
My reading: {"value": 30.27, "unit": "ft³"}
